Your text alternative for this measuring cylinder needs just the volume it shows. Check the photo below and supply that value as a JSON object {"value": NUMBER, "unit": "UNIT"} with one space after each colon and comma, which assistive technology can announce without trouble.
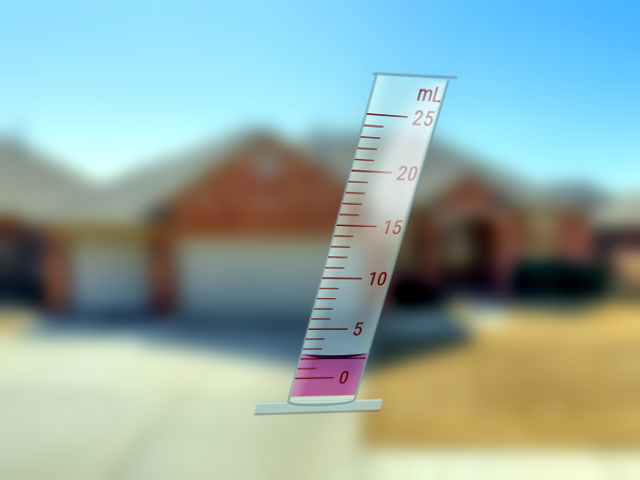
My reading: {"value": 2, "unit": "mL"}
